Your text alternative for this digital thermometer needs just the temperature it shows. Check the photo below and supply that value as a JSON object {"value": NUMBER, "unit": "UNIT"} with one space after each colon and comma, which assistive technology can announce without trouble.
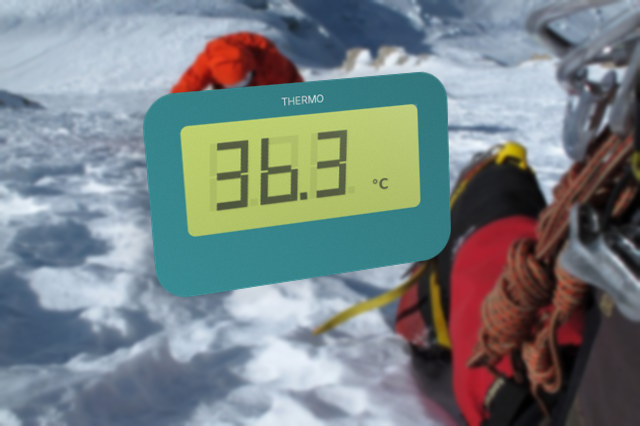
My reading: {"value": 36.3, "unit": "°C"}
